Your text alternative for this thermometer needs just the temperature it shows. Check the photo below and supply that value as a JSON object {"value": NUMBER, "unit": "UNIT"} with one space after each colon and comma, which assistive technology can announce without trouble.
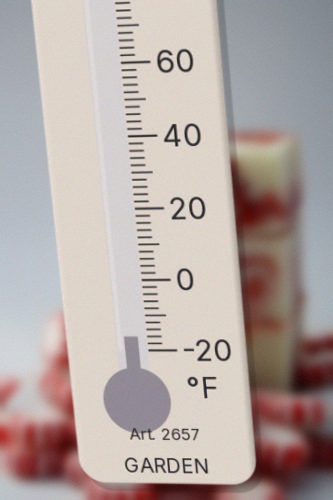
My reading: {"value": -16, "unit": "°F"}
